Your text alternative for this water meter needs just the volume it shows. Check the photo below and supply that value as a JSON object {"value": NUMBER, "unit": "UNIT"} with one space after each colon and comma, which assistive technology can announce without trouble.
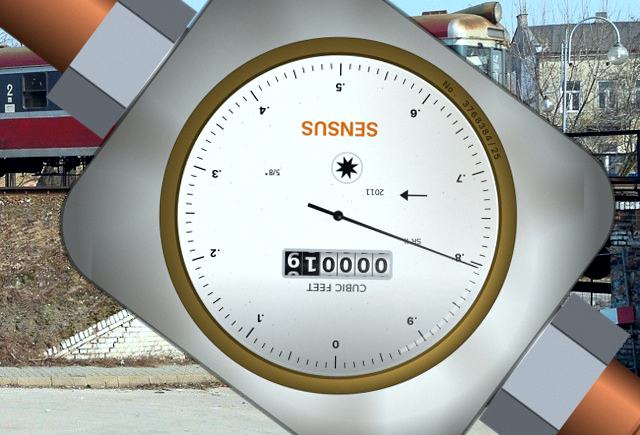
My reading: {"value": 18.80, "unit": "ft³"}
